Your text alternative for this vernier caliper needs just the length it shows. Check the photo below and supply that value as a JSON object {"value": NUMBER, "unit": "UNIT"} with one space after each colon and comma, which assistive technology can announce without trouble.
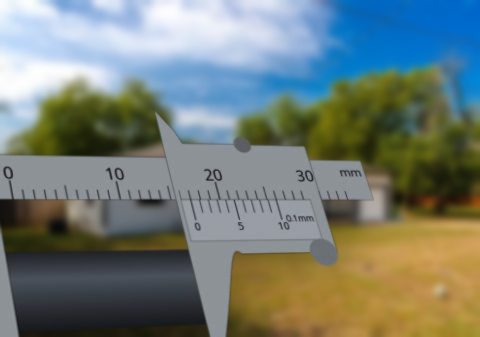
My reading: {"value": 17.0, "unit": "mm"}
